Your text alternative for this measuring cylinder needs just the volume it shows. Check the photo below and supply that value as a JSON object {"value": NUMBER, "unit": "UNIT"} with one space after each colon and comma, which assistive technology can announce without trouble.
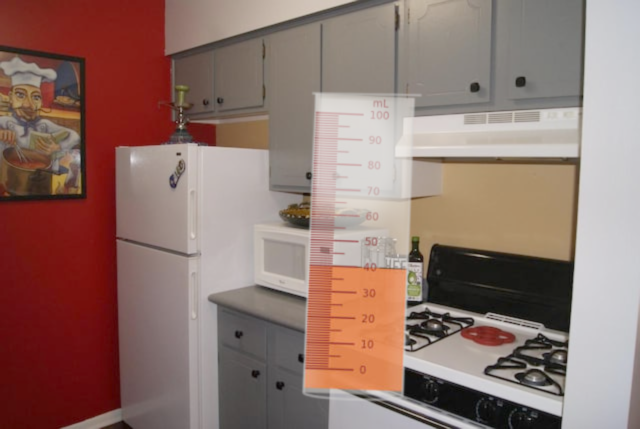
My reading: {"value": 40, "unit": "mL"}
